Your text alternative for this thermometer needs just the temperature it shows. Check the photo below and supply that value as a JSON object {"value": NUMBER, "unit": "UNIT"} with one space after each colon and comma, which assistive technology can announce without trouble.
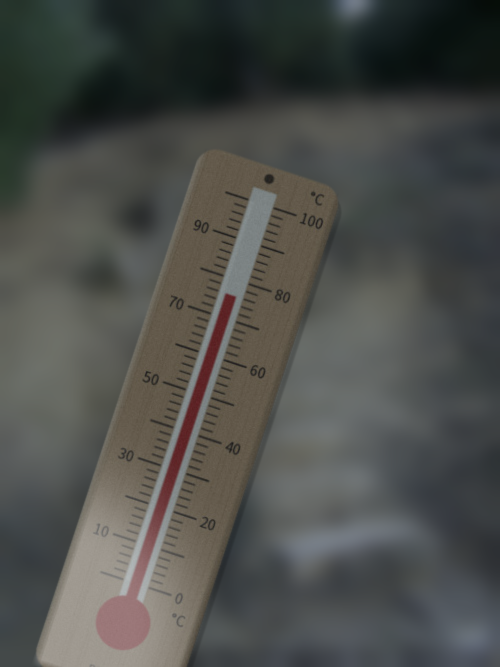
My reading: {"value": 76, "unit": "°C"}
